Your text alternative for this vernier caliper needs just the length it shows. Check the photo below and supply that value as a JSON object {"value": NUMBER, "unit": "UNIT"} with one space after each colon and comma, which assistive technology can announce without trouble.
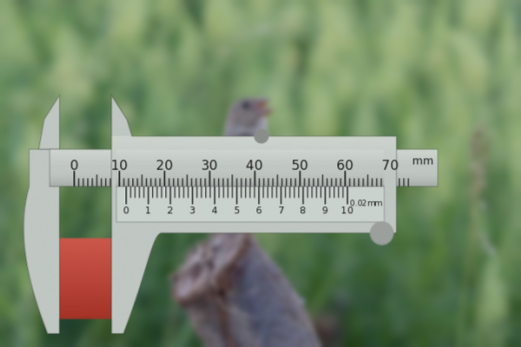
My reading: {"value": 11.5, "unit": "mm"}
